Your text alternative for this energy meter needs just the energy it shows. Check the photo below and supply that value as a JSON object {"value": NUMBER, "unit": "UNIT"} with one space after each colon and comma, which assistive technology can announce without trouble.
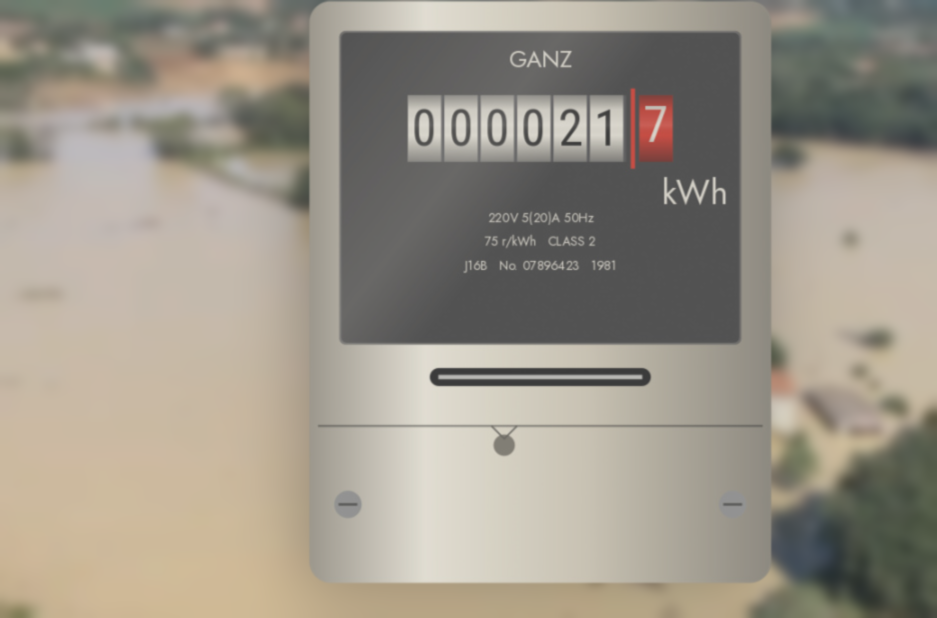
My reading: {"value": 21.7, "unit": "kWh"}
